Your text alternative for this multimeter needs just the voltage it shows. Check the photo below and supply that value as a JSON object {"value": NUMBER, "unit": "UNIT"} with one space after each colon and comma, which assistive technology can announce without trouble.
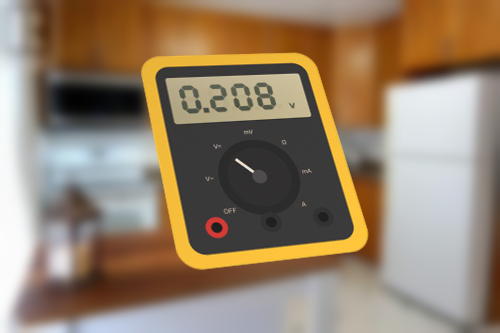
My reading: {"value": 0.208, "unit": "V"}
